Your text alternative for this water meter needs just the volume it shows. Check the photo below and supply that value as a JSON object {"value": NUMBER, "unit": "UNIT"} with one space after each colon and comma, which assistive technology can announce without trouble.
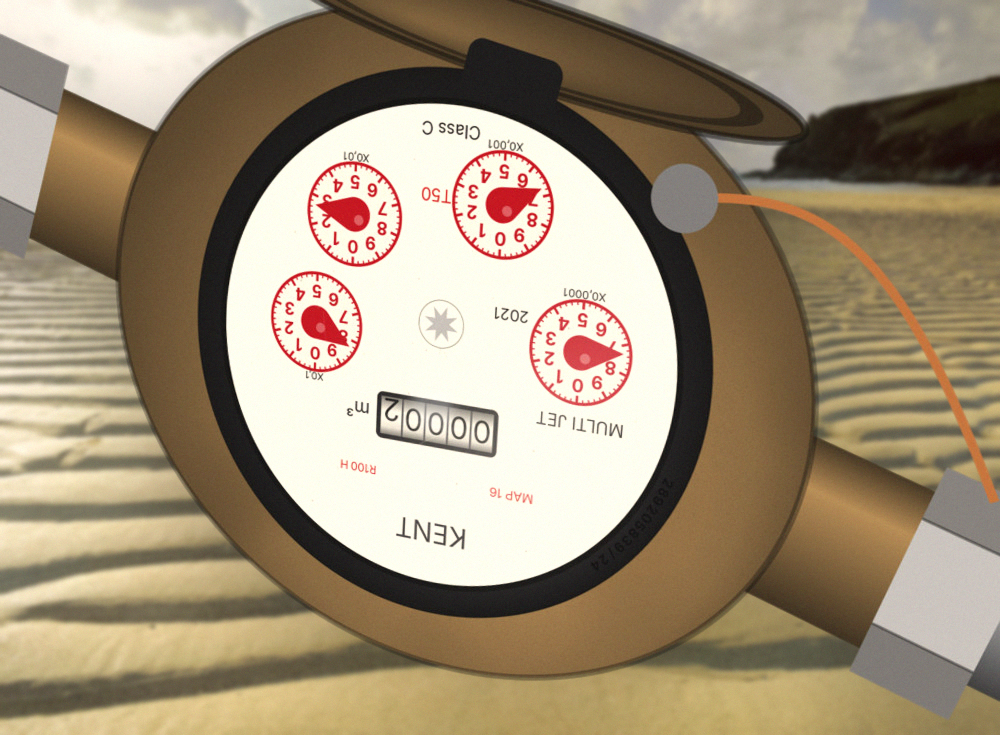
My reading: {"value": 1.8267, "unit": "m³"}
